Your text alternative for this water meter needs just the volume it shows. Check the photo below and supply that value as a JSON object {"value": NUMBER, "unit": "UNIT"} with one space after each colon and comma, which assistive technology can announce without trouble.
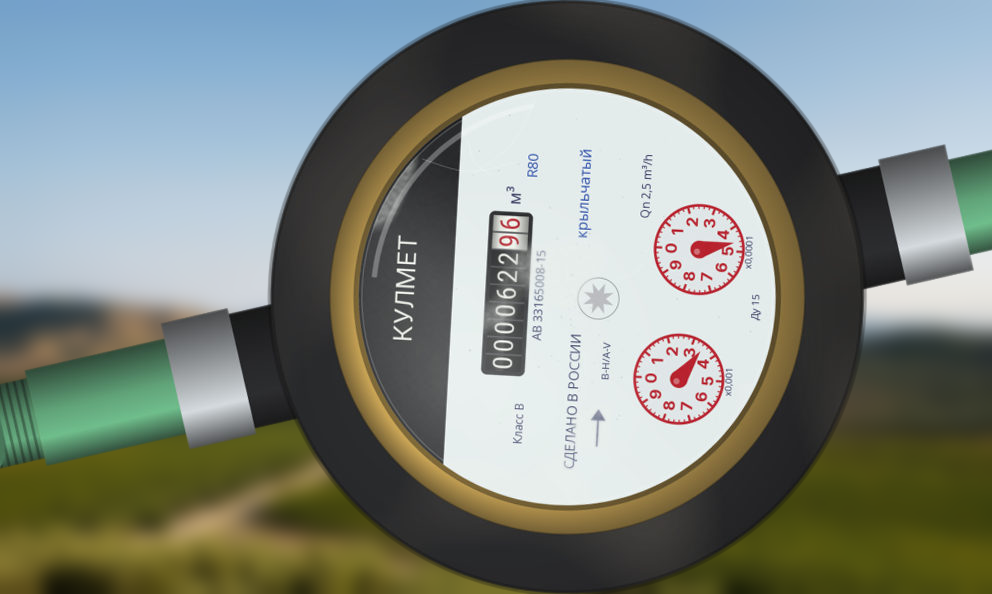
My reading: {"value": 622.9634, "unit": "m³"}
